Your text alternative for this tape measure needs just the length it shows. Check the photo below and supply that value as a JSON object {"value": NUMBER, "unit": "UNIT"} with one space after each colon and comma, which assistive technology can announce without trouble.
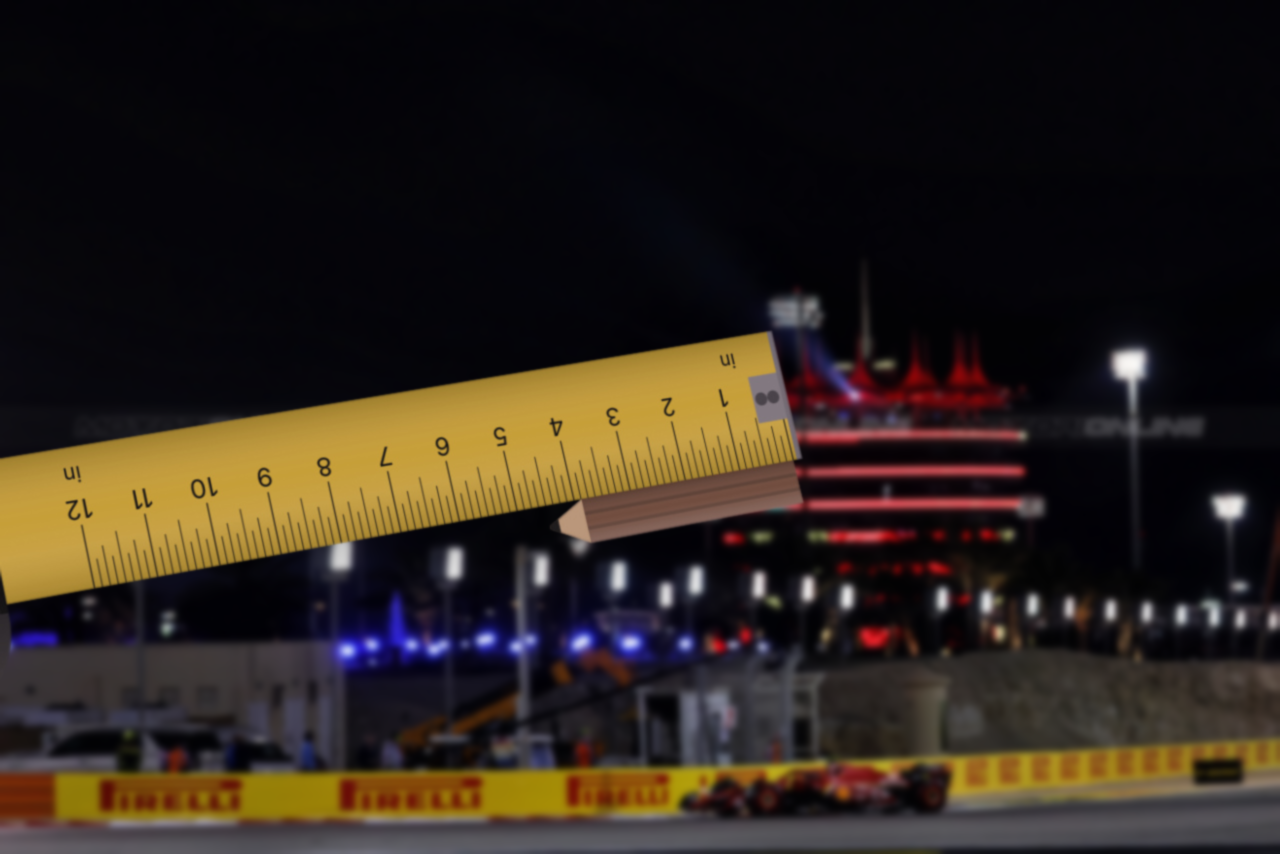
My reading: {"value": 4.5, "unit": "in"}
